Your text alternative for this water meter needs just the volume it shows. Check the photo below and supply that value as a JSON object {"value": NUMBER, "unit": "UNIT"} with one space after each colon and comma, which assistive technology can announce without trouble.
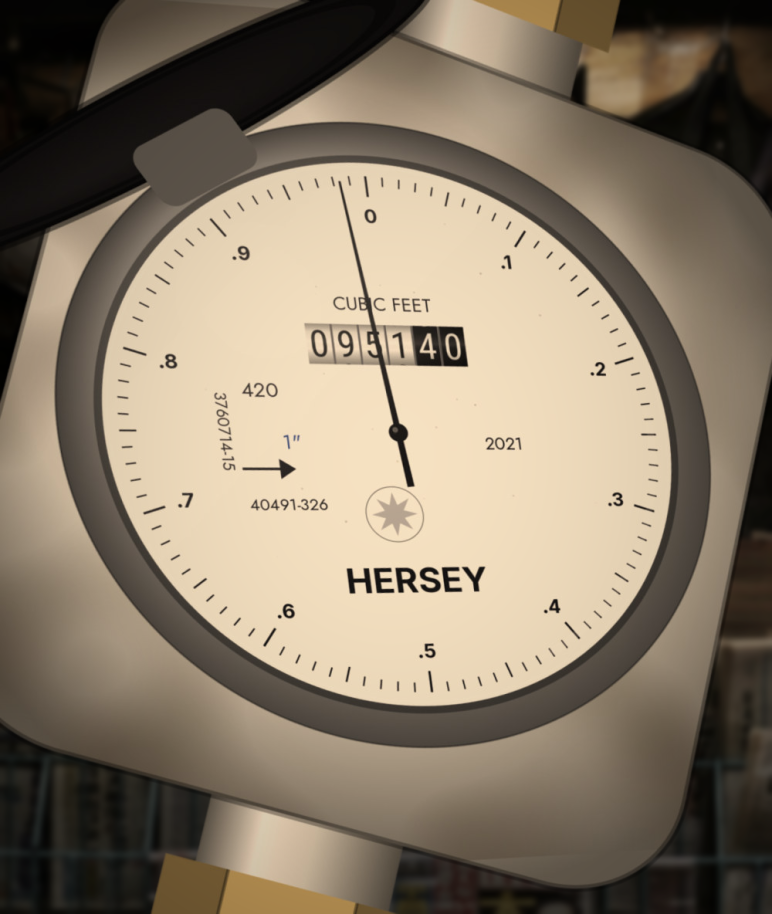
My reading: {"value": 95139.98, "unit": "ft³"}
